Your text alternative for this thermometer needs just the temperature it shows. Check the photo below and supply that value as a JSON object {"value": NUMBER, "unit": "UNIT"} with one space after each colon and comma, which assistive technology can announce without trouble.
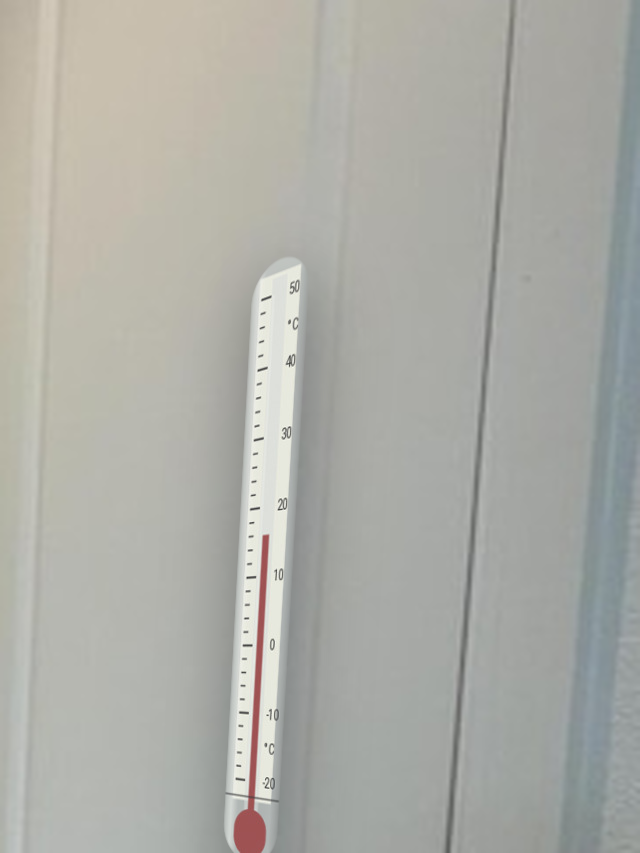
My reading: {"value": 16, "unit": "°C"}
